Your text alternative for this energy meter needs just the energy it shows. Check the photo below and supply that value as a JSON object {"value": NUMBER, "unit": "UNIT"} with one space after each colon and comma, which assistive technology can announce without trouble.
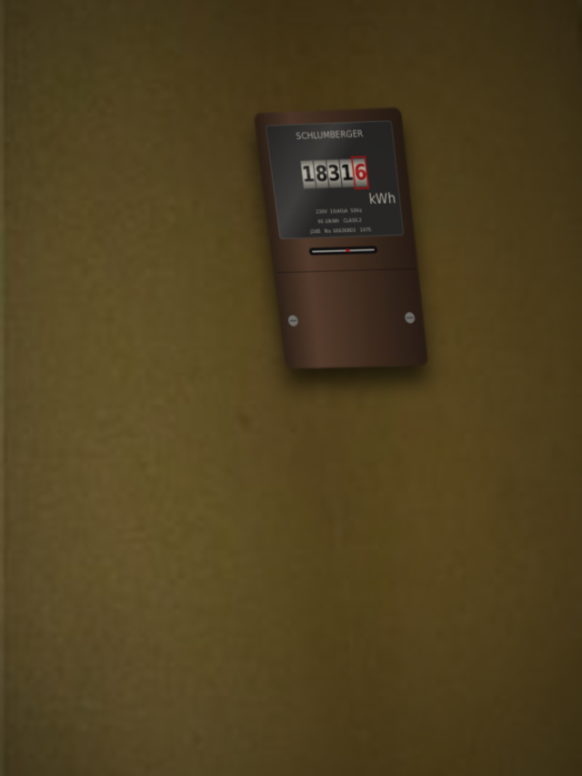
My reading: {"value": 1831.6, "unit": "kWh"}
